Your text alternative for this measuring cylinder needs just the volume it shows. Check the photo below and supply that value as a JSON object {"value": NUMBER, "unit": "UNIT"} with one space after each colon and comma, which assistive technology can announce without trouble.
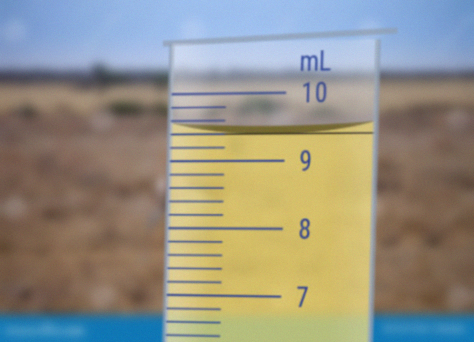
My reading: {"value": 9.4, "unit": "mL"}
